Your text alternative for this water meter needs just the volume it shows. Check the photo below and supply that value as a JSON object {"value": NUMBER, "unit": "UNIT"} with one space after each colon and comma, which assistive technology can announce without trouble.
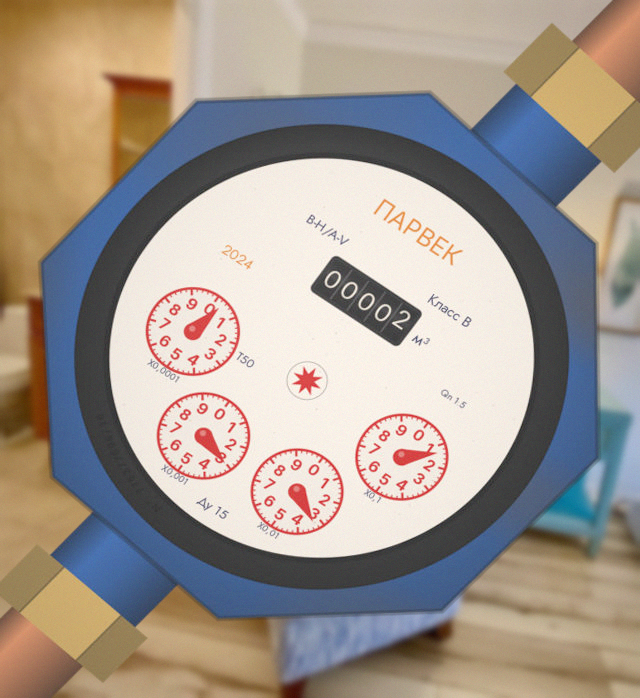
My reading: {"value": 2.1330, "unit": "m³"}
